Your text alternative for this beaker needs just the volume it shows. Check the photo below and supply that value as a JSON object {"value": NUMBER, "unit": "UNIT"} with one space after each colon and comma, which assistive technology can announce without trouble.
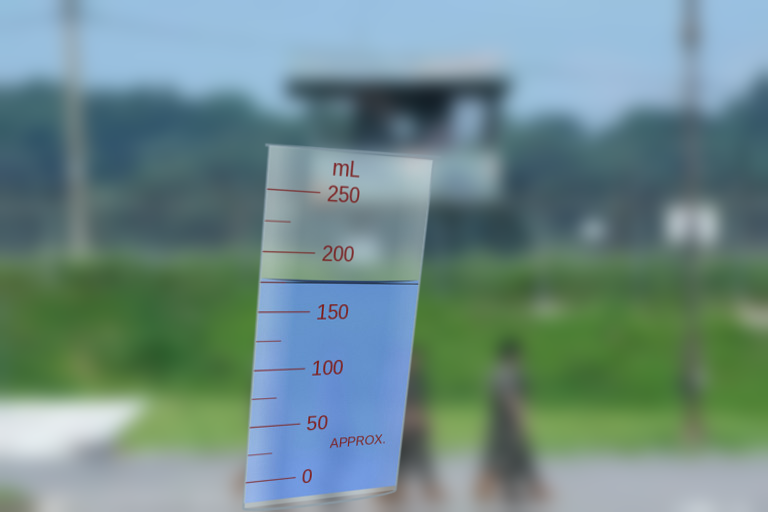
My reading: {"value": 175, "unit": "mL"}
